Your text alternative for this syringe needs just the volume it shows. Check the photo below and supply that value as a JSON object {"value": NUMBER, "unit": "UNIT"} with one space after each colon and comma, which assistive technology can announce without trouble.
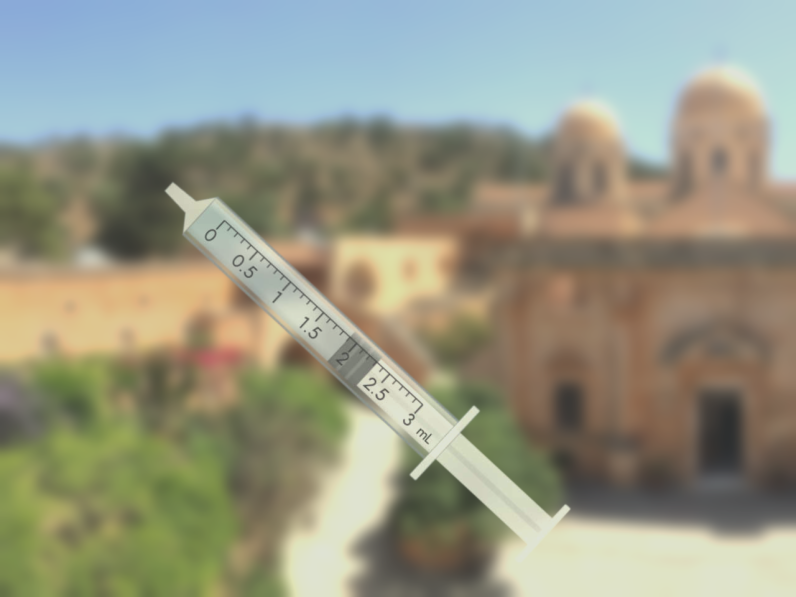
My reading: {"value": 1.9, "unit": "mL"}
